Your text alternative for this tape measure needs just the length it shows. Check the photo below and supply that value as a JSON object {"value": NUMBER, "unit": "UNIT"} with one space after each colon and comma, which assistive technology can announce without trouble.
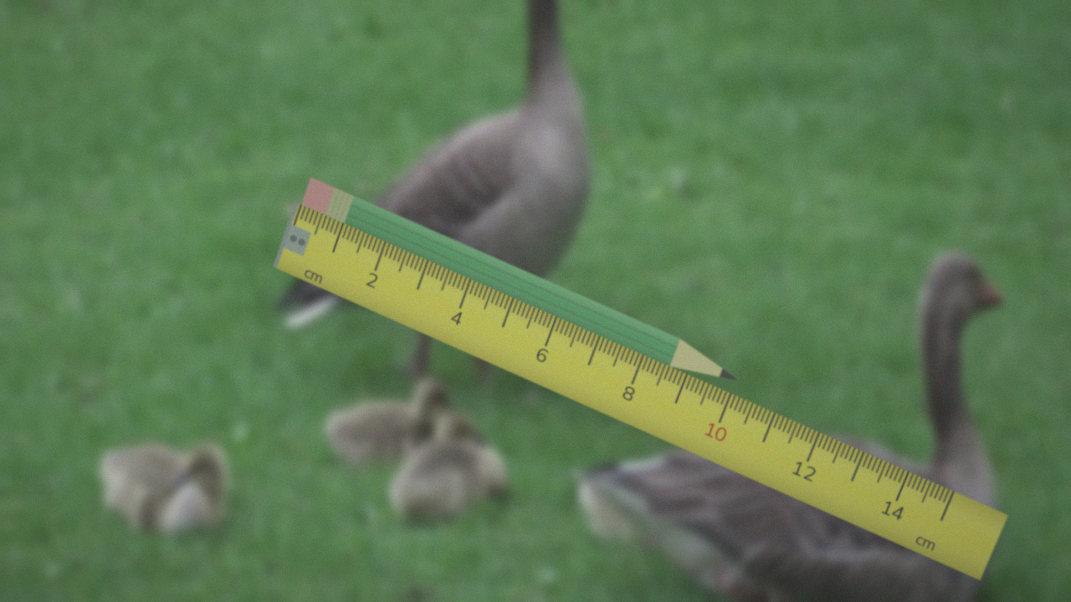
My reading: {"value": 10, "unit": "cm"}
